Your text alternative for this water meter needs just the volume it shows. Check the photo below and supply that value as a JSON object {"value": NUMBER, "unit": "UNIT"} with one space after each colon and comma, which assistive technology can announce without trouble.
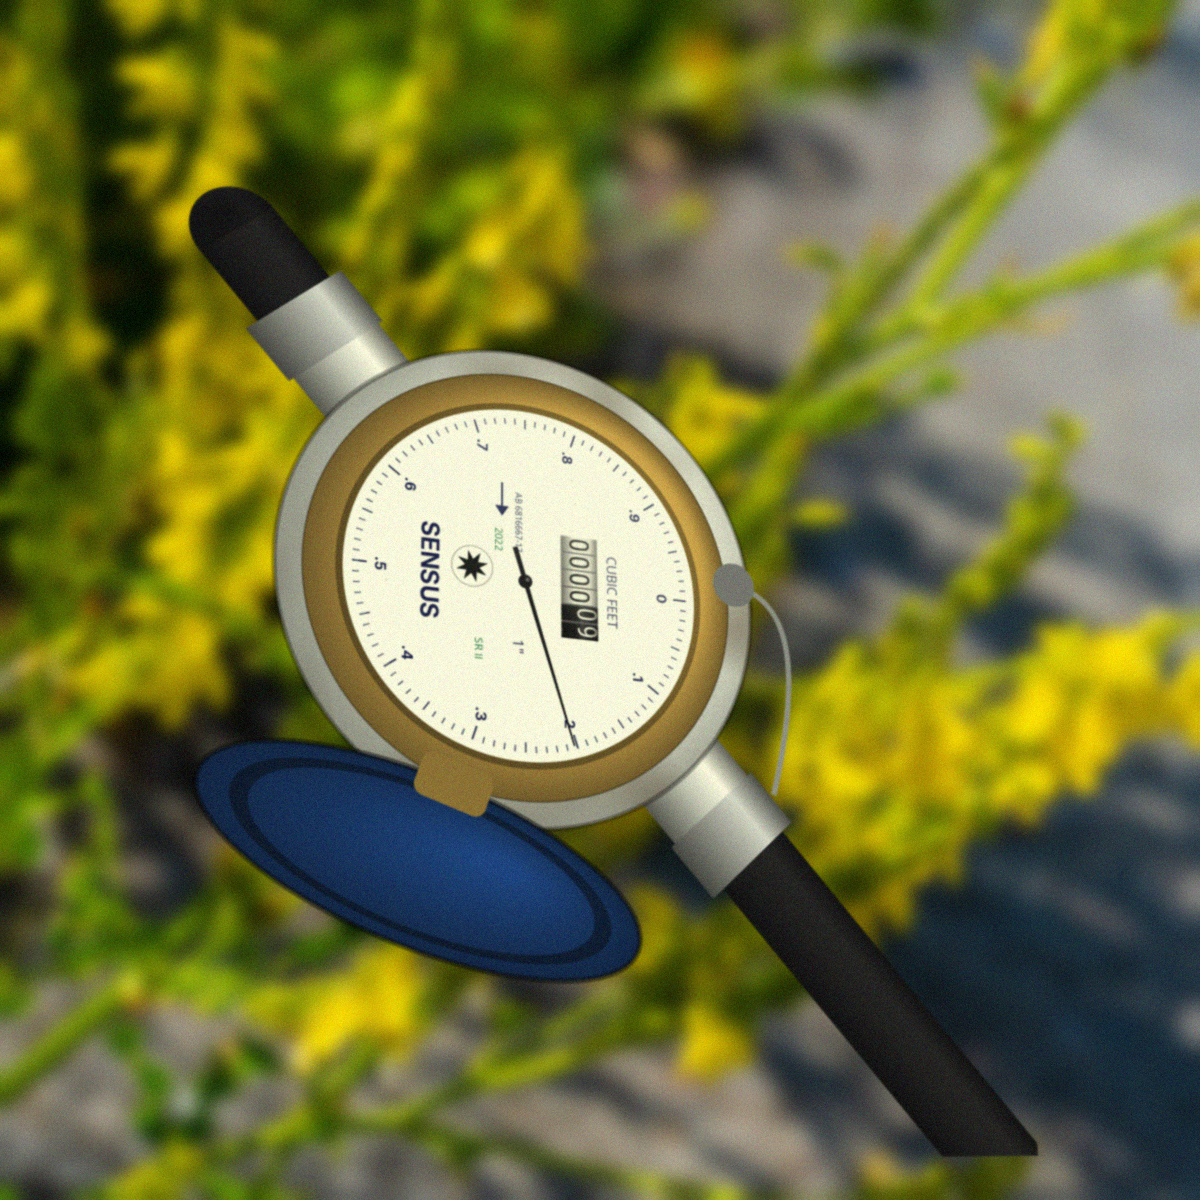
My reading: {"value": 9.20, "unit": "ft³"}
